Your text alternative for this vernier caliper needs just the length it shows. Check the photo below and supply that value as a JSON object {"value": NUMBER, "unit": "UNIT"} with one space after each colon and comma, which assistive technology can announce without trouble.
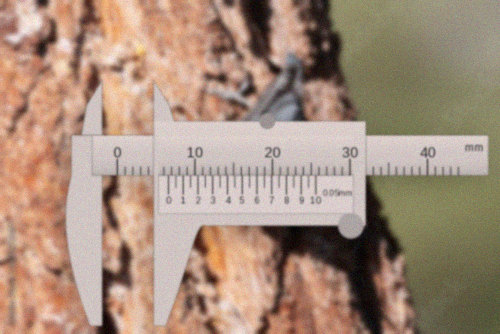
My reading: {"value": 6.6, "unit": "mm"}
